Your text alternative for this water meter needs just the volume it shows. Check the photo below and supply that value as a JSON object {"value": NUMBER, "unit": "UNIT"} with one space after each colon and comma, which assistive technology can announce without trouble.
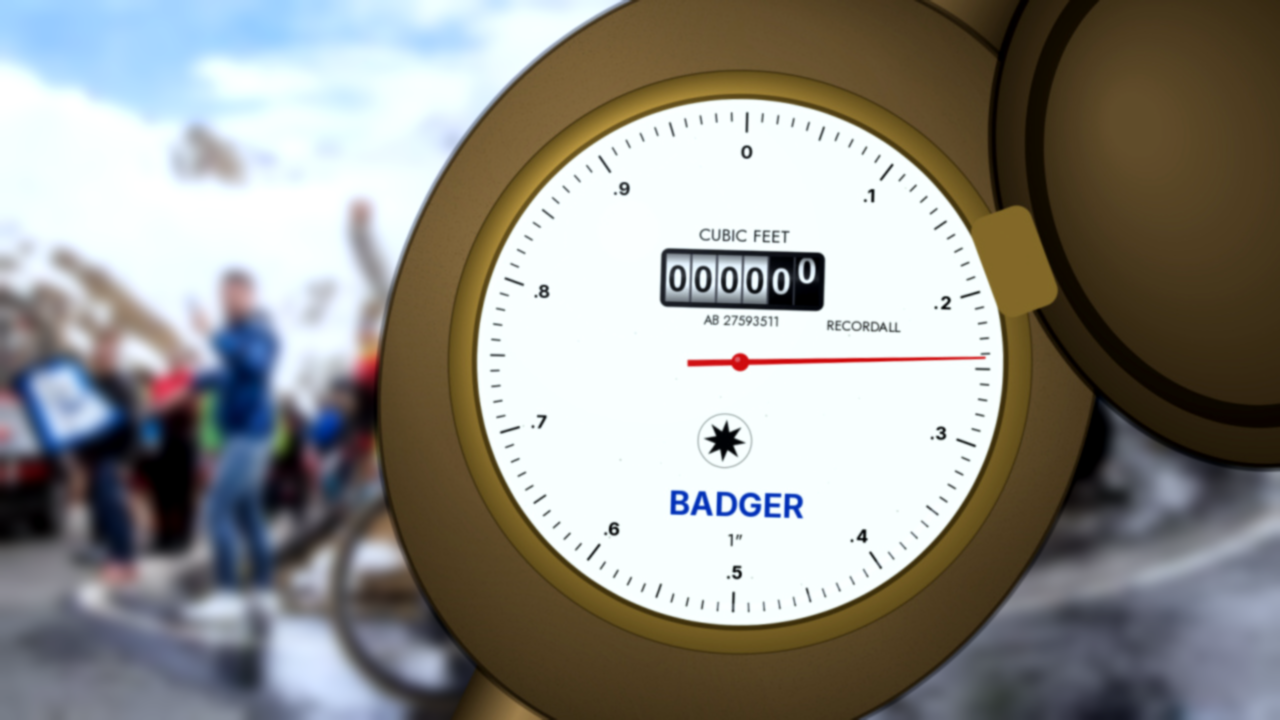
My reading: {"value": 0.24, "unit": "ft³"}
